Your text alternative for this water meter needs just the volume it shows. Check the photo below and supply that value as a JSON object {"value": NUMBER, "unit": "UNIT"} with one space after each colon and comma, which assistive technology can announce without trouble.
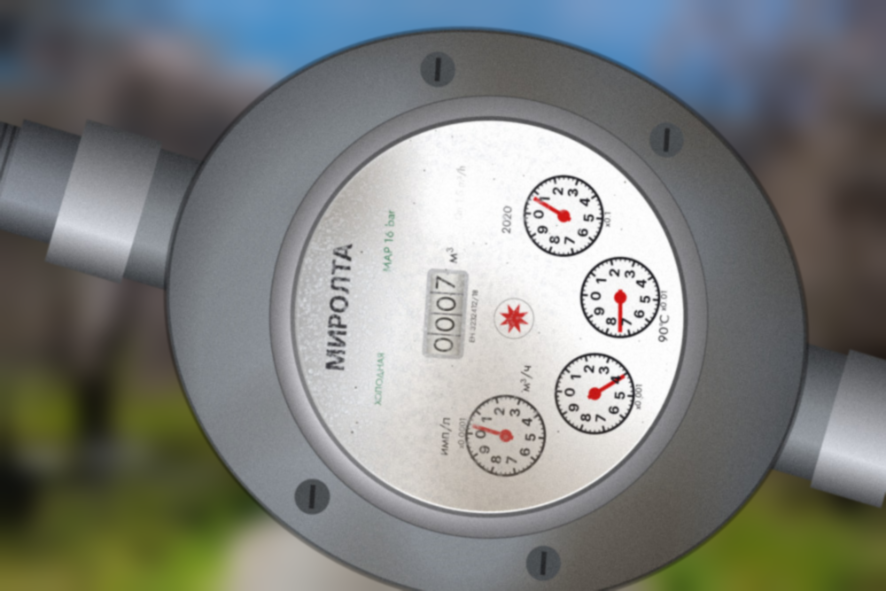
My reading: {"value": 7.0740, "unit": "m³"}
